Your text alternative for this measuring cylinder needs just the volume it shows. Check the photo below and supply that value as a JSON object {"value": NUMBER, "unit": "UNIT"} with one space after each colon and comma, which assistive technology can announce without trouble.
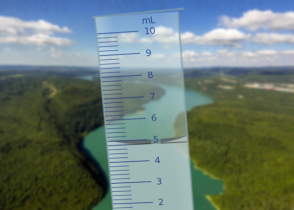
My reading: {"value": 4.8, "unit": "mL"}
